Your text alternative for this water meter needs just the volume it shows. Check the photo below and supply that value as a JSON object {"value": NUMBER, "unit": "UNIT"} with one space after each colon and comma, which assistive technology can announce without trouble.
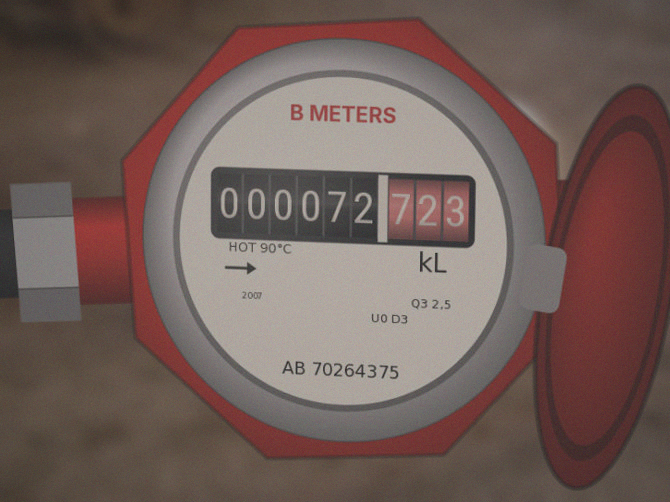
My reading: {"value": 72.723, "unit": "kL"}
